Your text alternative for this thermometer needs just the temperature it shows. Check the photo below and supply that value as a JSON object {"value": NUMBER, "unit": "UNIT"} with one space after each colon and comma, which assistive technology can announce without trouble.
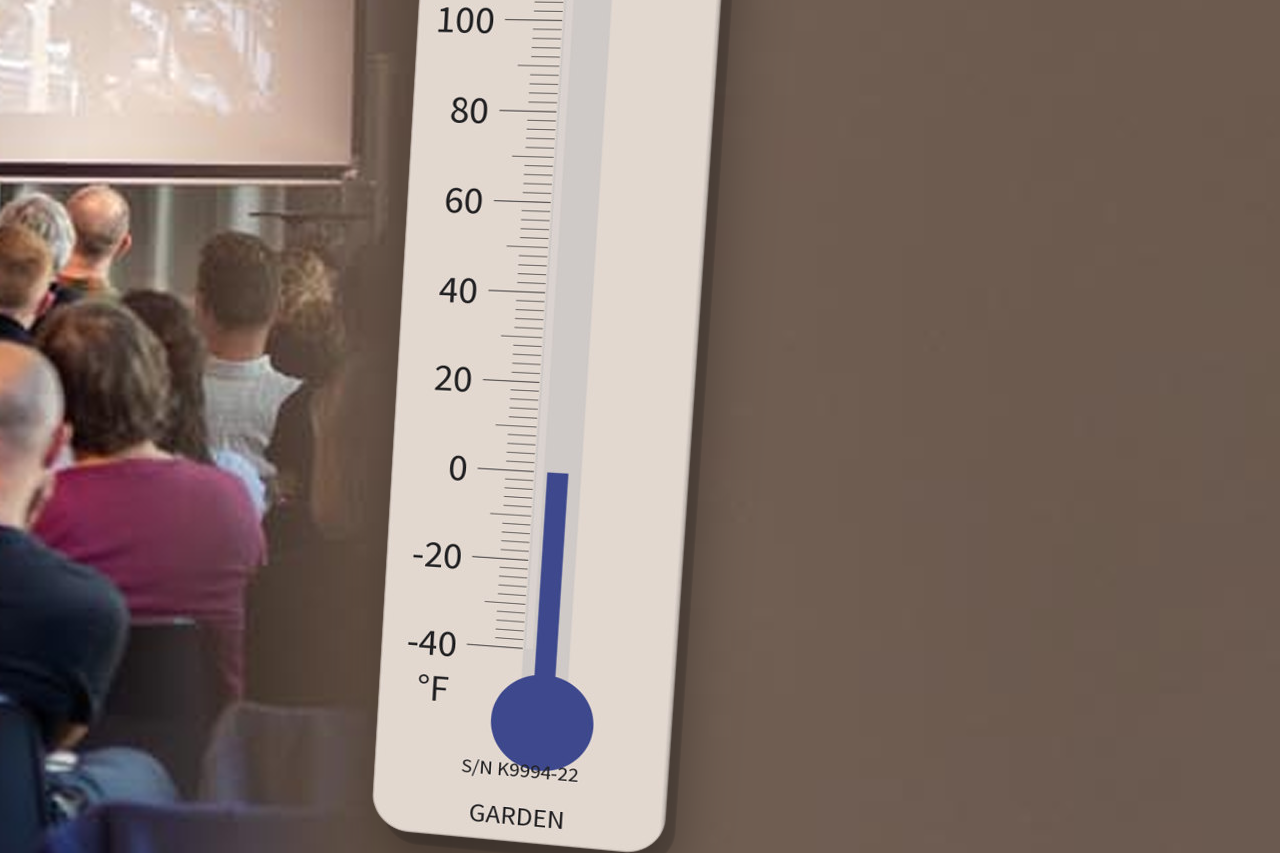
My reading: {"value": 0, "unit": "°F"}
